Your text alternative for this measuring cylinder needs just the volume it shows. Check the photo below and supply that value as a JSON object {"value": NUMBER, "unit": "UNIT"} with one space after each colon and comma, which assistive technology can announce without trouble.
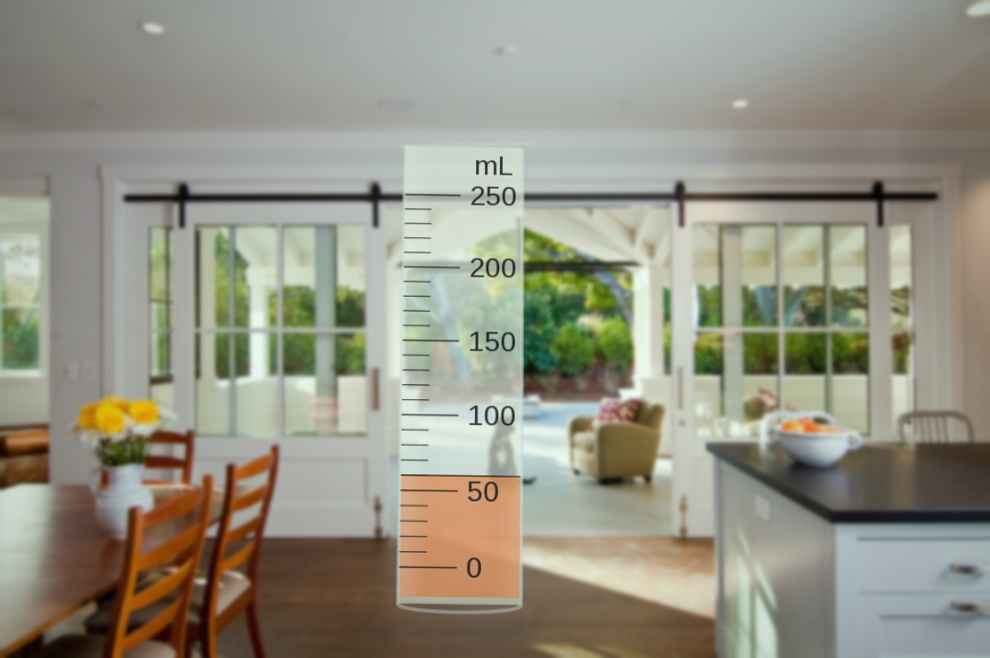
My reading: {"value": 60, "unit": "mL"}
